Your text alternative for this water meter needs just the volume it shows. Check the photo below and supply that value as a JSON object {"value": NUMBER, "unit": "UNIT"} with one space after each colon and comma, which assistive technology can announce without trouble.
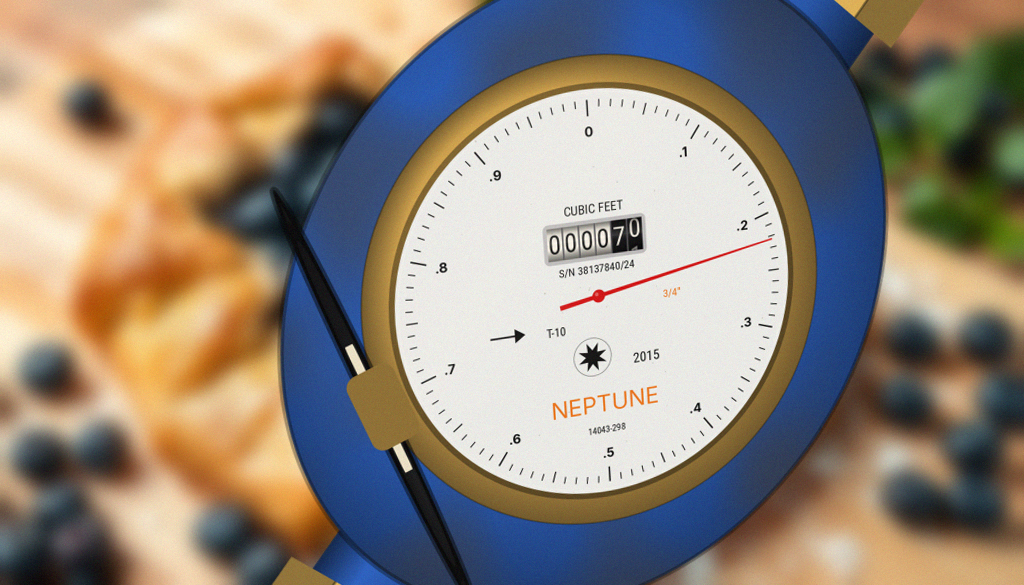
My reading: {"value": 70.22, "unit": "ft³"}
